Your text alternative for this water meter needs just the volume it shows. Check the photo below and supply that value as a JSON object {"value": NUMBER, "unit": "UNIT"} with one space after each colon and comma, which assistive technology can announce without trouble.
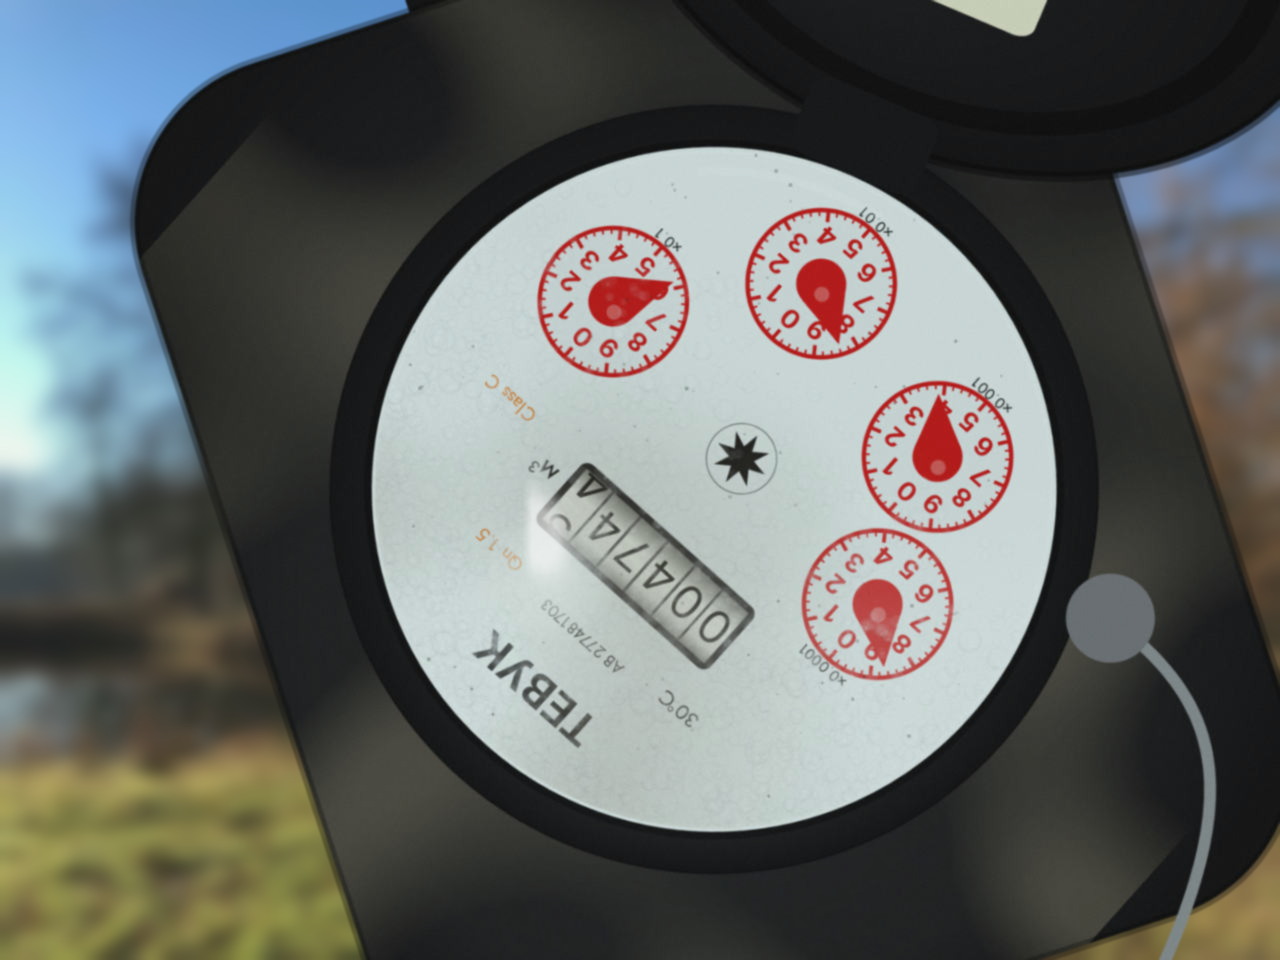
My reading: {"value": 4743.5838, "unit": "m³"}
